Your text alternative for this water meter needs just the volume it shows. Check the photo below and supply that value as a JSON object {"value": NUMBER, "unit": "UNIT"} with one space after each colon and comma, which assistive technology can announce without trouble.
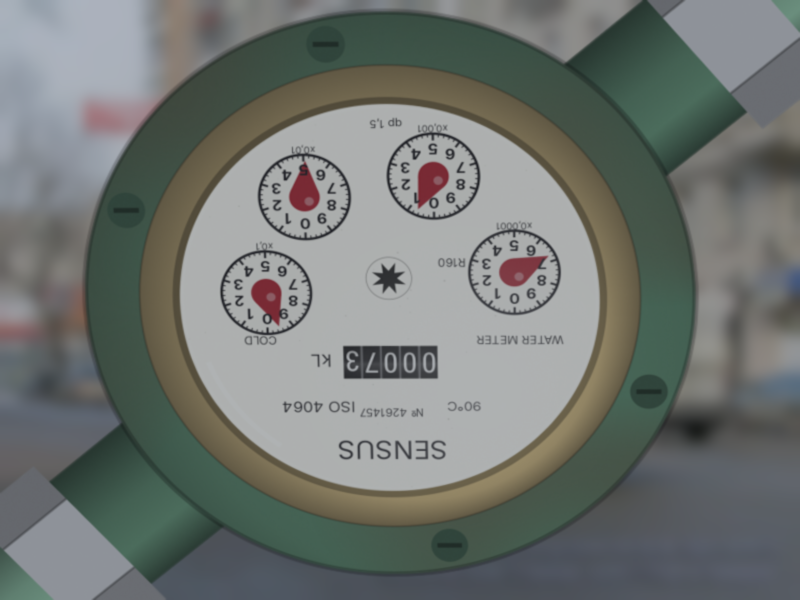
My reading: {"value": 72.9506, "unit": "kL"}
